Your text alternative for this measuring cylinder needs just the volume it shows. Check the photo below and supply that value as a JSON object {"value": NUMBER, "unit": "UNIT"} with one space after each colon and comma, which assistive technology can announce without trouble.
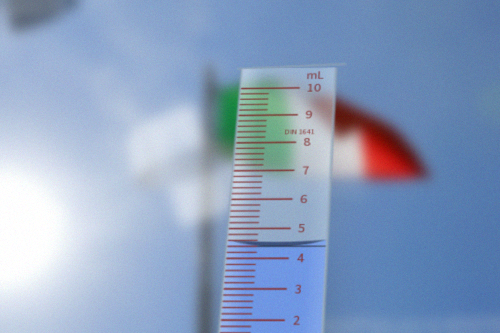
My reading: {"value": 4.4, "unit": "mL"}
